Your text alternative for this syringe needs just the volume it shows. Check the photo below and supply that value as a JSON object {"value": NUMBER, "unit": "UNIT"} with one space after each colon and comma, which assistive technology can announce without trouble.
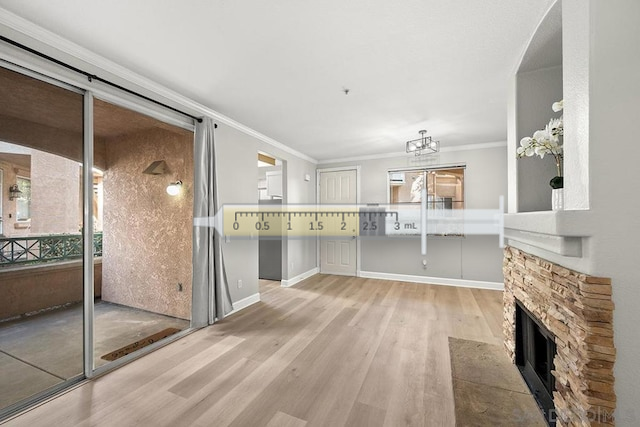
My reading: {"value": 2.3, "unit": "mL"}
